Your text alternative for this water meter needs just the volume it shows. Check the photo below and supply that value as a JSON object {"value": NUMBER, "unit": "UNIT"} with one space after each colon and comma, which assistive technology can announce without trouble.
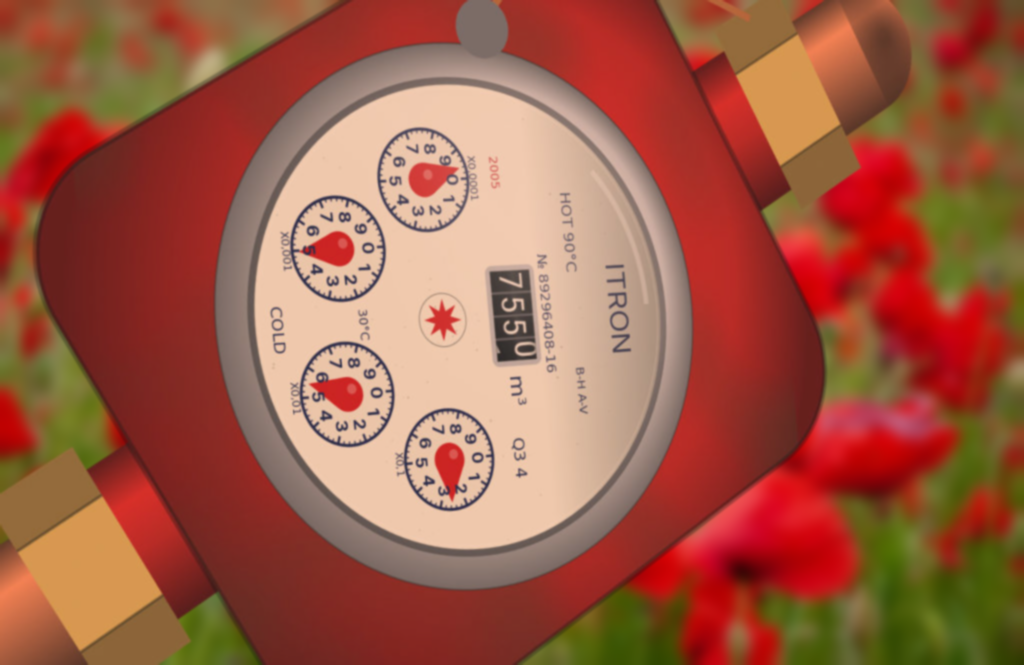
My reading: {"value": 7550.2549, "unit": "m³"}
